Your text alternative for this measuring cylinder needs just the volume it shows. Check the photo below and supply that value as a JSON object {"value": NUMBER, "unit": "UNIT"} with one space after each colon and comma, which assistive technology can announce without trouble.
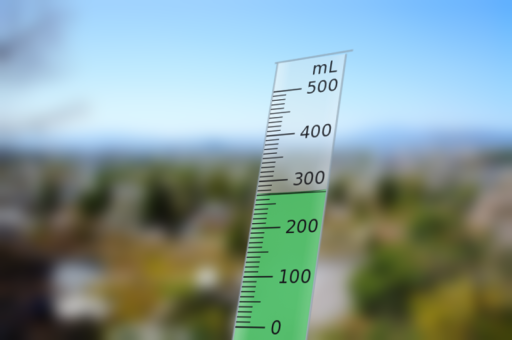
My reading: {"value": 270, "unit": "mL"}
